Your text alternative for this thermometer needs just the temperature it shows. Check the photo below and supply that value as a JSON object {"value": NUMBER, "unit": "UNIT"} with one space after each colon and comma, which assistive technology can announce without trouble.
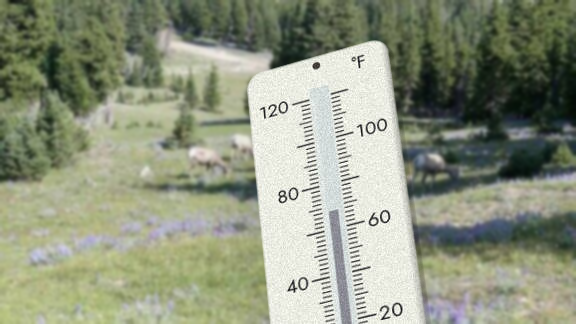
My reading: {"value": 68, "unit": "°F"}
